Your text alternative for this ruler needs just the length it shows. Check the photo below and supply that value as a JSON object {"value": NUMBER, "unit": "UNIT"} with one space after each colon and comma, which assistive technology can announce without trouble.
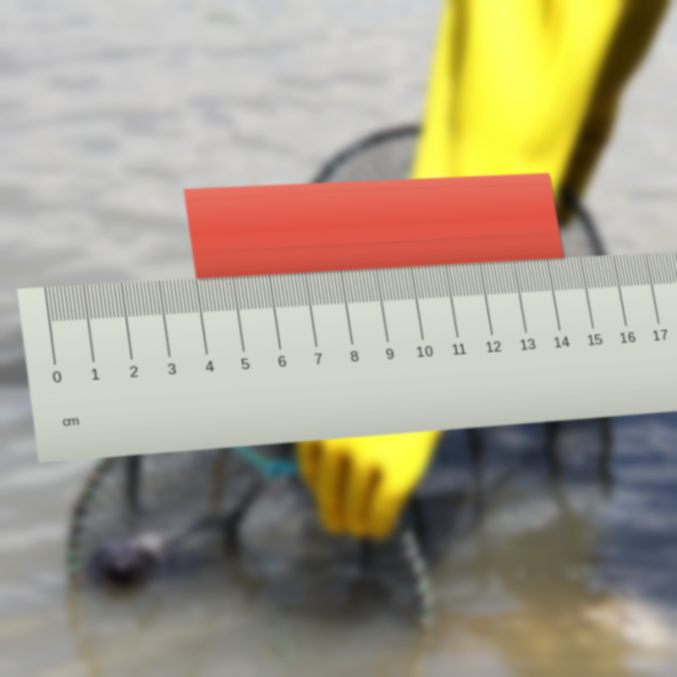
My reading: {"value": 10.5, "unit": "cm"}
